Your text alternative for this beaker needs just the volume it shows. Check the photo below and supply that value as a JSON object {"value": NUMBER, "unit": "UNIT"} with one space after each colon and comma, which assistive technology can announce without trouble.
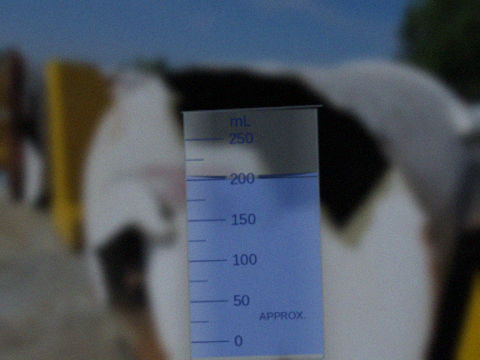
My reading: {"value": 200, "unit": "mL"}
